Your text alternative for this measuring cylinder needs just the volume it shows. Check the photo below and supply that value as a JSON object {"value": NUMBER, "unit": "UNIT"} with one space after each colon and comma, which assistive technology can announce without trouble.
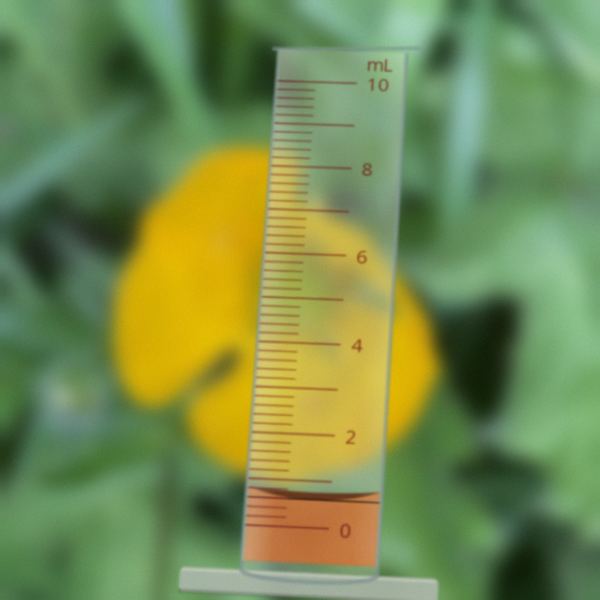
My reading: {"value": 0.6, "unit": "mL"}
